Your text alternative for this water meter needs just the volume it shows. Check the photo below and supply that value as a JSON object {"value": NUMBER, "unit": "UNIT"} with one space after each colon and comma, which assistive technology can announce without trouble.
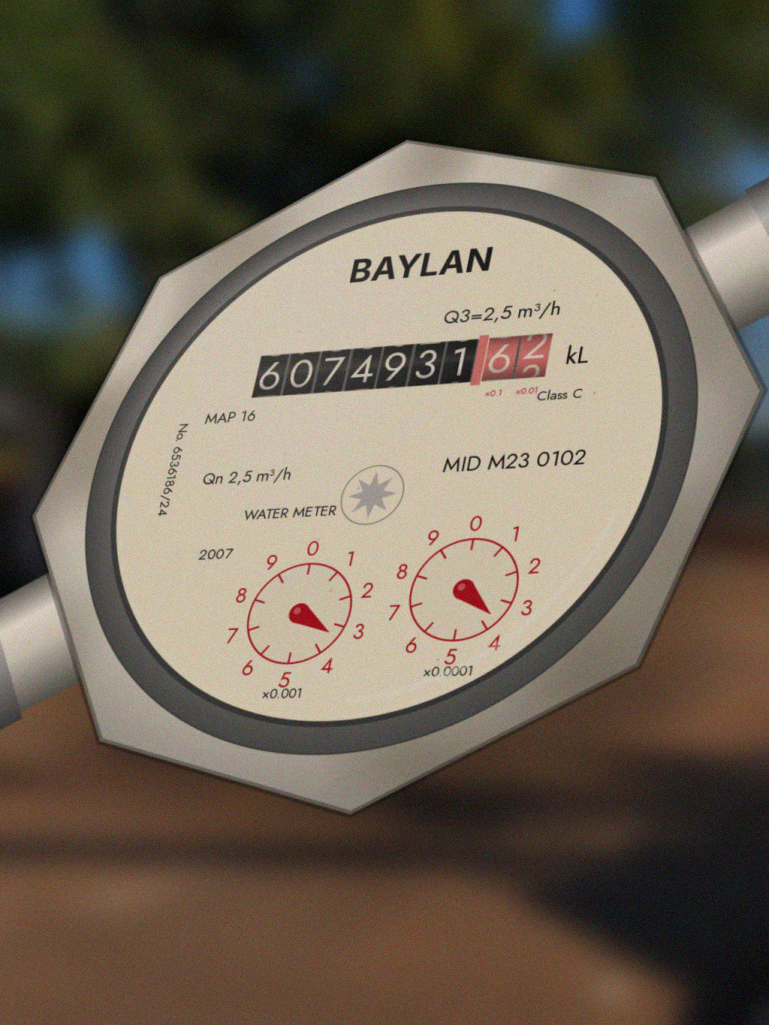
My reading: {"value": 6074931.6233, "unit": "kL"}
